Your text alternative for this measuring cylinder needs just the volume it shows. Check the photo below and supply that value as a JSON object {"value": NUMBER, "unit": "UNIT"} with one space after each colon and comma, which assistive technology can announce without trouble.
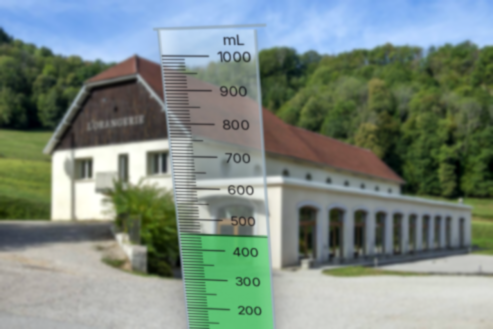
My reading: {"value": 450, "unit": "mL"}
